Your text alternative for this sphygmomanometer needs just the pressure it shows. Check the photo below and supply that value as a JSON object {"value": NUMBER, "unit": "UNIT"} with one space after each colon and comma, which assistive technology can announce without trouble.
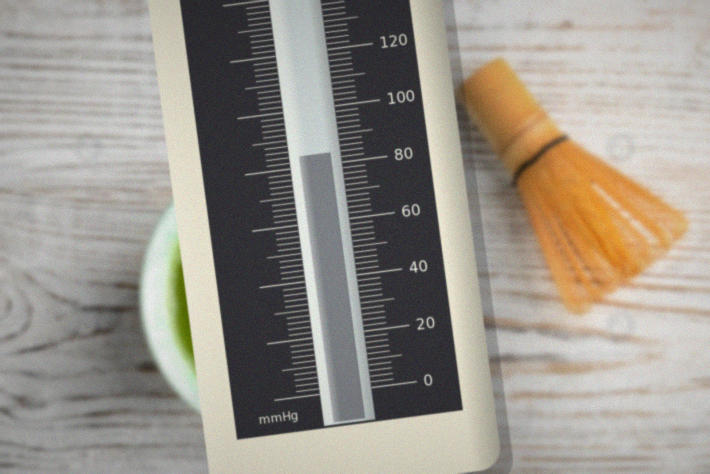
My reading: {"value": 84, "unit": "mmHg"}
